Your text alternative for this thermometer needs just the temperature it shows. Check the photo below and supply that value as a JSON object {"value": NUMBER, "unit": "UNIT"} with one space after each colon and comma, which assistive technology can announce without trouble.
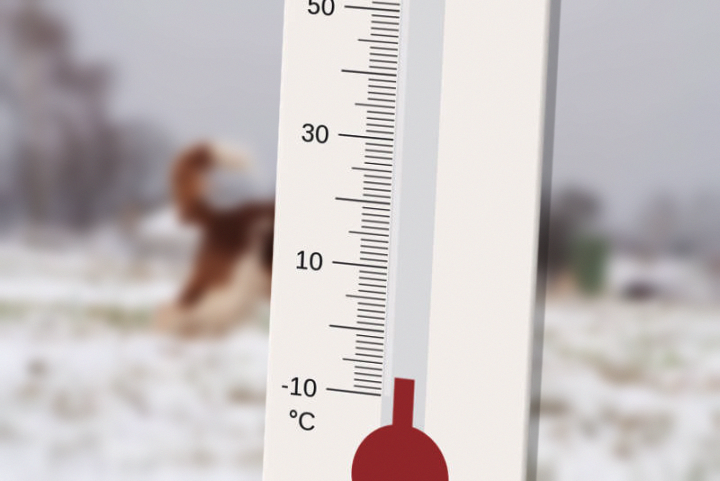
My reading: {"value": -7, "unit": "°C"}
